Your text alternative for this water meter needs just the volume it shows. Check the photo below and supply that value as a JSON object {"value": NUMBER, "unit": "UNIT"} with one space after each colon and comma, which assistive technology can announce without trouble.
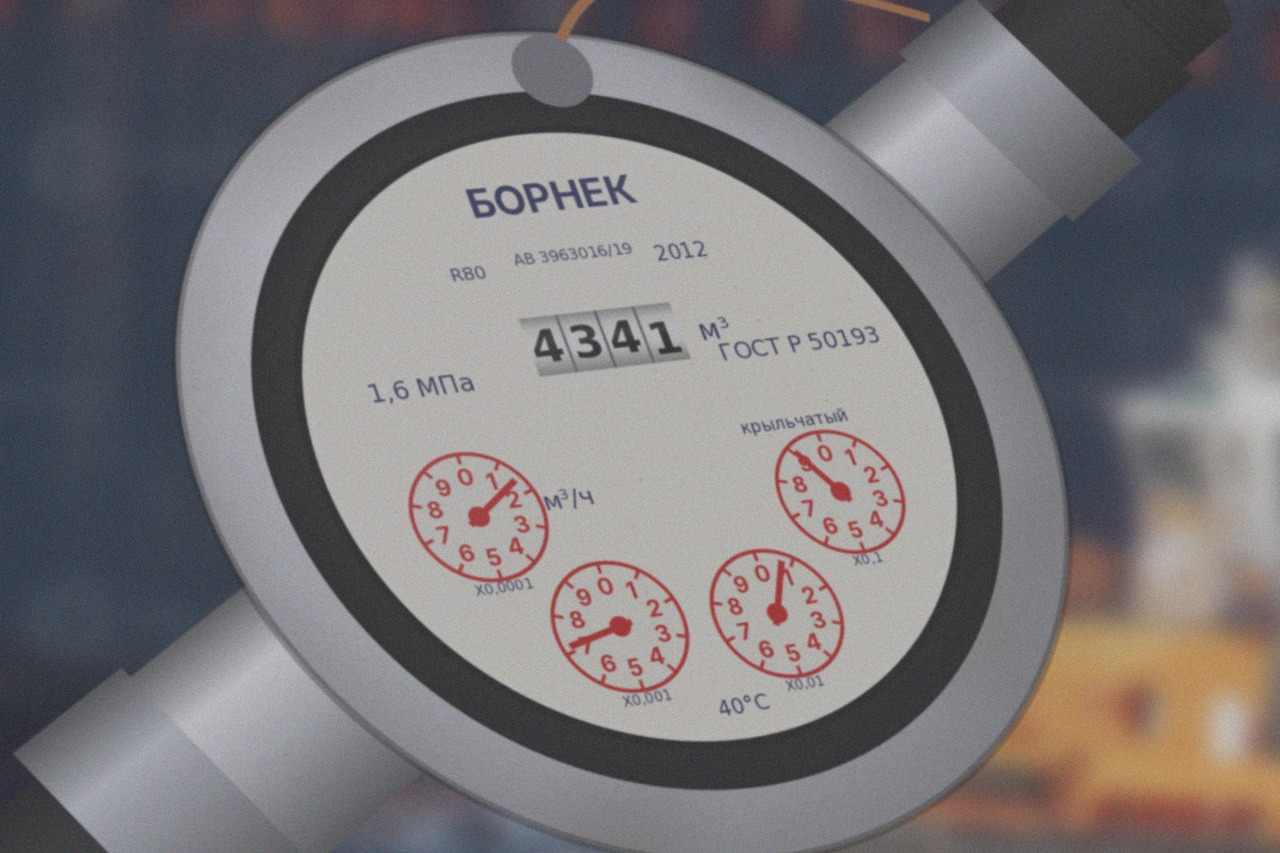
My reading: {"value": 4340.9071, "unit": "m³"}
